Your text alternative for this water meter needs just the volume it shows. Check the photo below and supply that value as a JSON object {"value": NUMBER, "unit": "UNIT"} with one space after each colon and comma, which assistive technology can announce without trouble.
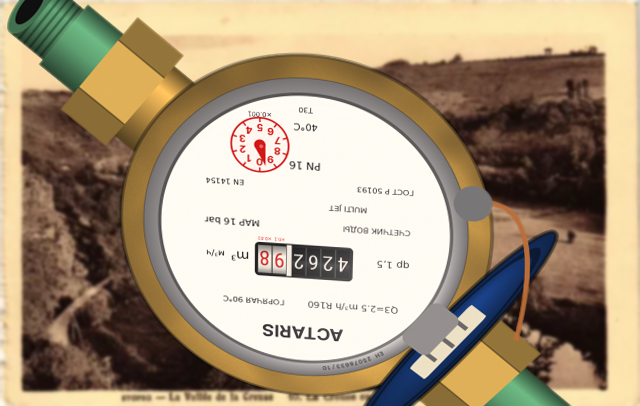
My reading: {"value": 4262.979, "unit": "m³"}
